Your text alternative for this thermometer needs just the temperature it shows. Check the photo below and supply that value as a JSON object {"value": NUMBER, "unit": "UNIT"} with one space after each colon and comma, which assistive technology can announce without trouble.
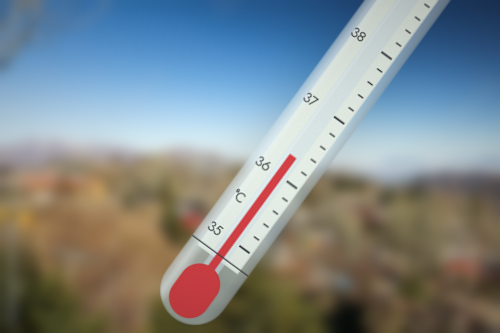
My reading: {"value": 36.3, "unit": "°C"}
